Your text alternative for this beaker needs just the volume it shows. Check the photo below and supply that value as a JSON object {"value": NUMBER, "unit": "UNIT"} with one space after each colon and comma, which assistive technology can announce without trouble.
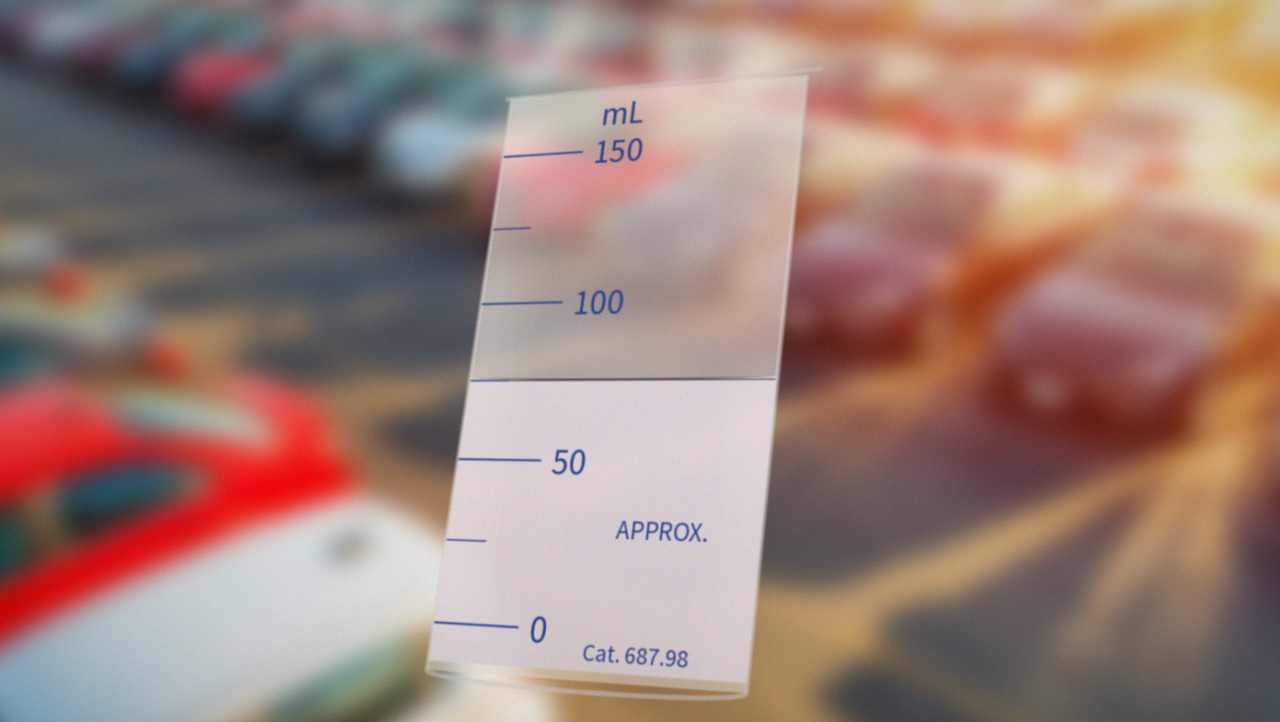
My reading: {"value": 75, "unit": "mL"}
